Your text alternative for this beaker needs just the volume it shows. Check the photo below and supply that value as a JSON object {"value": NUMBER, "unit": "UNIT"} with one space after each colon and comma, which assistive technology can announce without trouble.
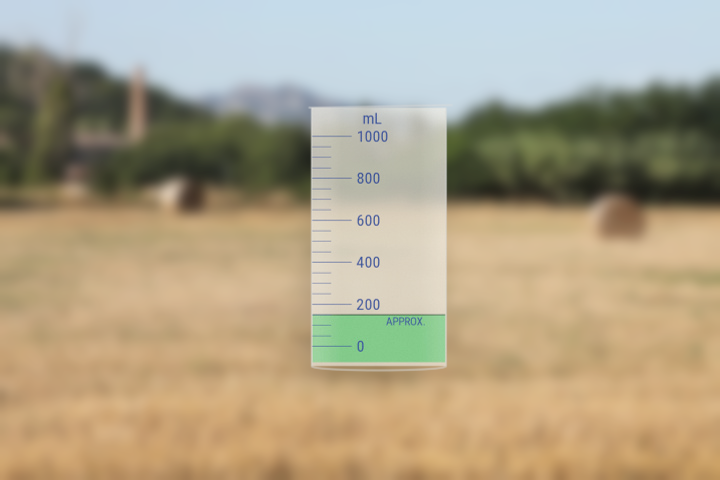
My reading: {"value": 150, "unit": "mL"}
